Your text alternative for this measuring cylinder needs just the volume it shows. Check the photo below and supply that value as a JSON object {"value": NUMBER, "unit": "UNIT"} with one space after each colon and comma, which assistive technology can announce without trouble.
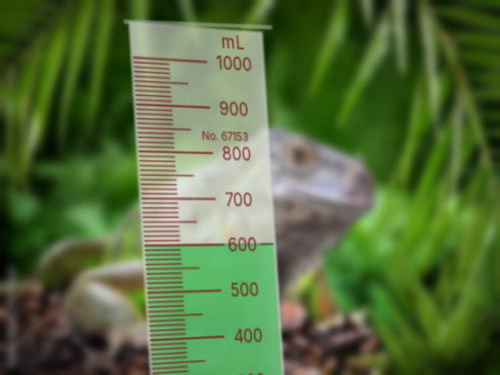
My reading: {"value": 600, "unit": "mL"}
